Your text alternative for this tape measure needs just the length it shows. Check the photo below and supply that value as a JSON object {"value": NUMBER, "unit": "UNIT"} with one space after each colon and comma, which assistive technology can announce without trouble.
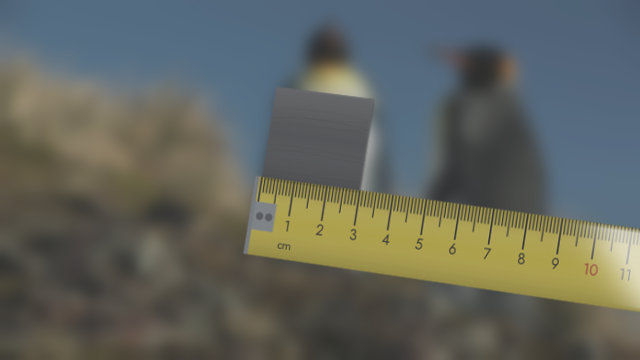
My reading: {"value": 3, "unit": "cm"}
